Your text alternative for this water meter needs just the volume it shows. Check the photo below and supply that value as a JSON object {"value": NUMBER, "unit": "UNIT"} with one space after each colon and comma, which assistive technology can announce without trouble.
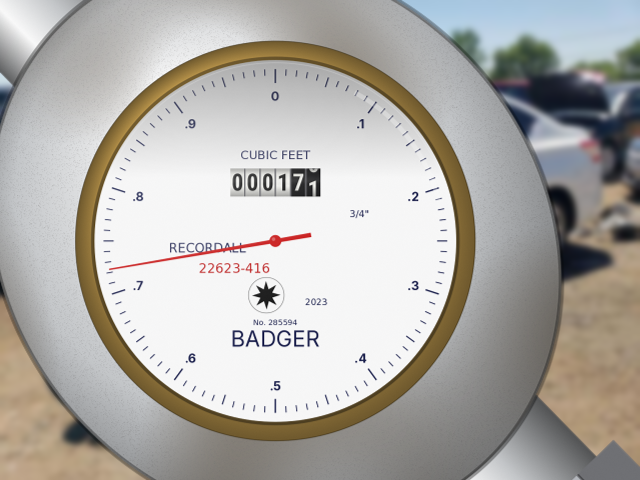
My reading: {"value": 170.72, "unit": "ft³"}
